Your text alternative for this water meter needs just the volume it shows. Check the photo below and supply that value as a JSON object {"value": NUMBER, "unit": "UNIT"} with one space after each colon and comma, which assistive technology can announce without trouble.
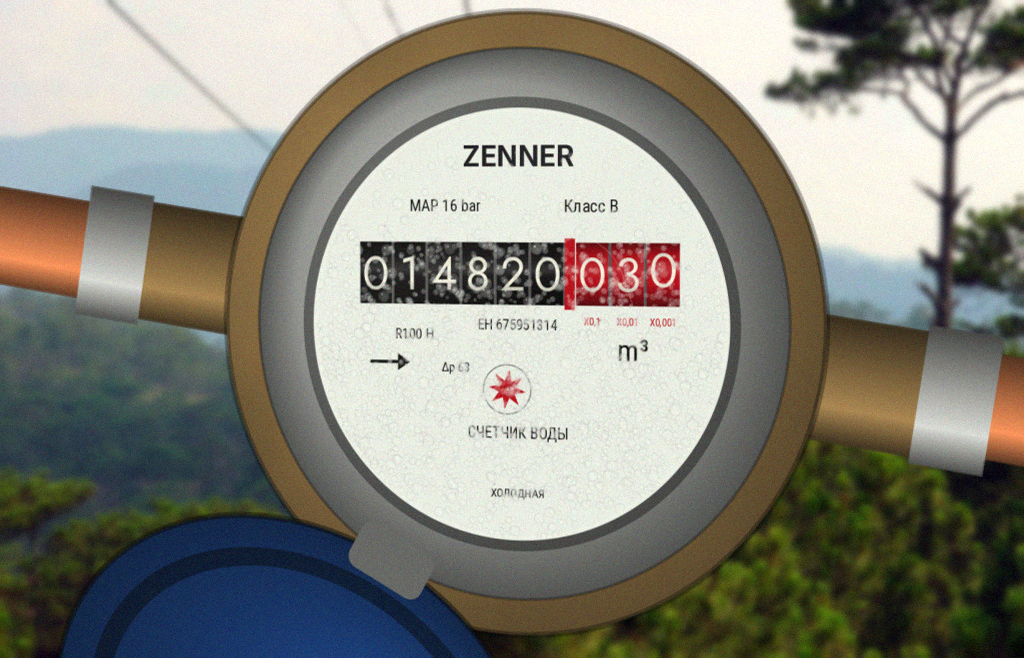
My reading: {"value": 14820.030, "unit": "m³"}
